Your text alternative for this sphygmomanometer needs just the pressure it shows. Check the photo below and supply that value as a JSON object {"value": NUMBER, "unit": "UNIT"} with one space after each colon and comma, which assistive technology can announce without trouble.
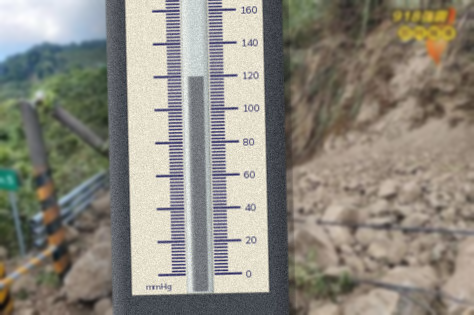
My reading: {"value": 120, "unit": "mmHg"}
